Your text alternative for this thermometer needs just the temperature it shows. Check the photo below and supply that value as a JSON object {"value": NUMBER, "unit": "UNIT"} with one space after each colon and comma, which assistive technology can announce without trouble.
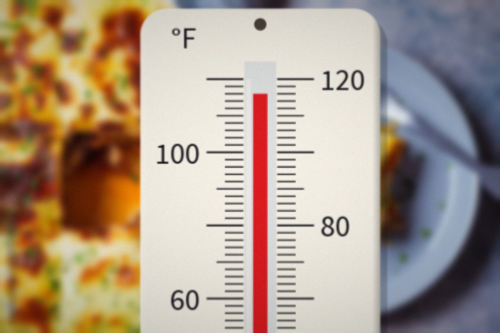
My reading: {"value": 116, "unit": "°F"}
